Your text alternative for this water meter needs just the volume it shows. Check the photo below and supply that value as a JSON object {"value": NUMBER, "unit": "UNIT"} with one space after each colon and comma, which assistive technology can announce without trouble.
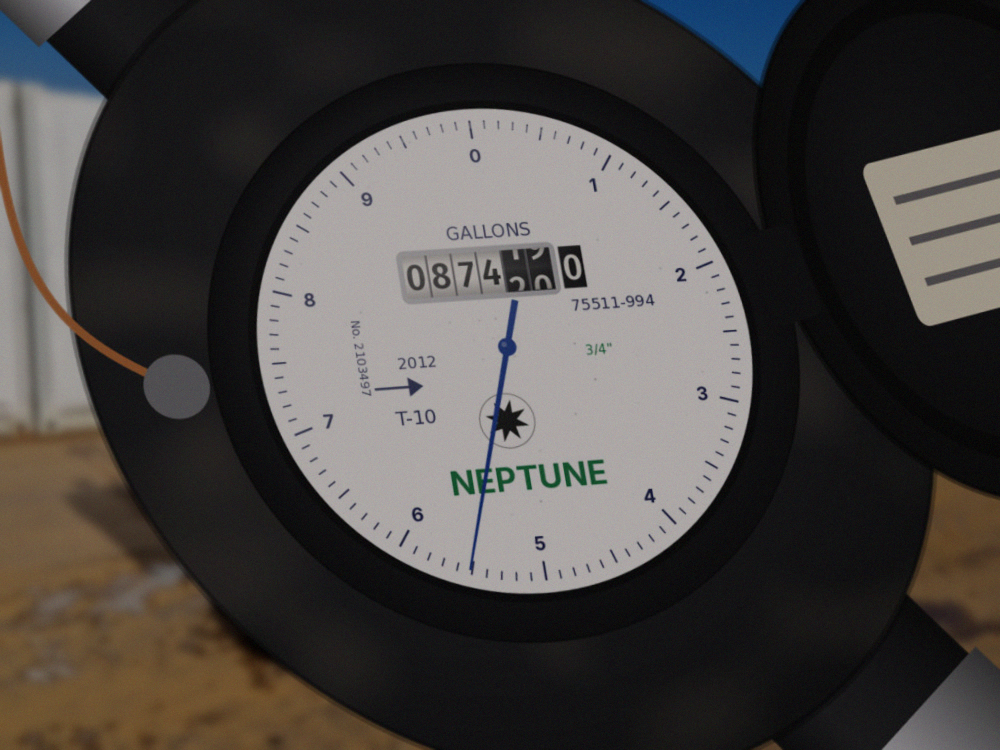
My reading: {"value": 874195.5, "unit": "gal"}
